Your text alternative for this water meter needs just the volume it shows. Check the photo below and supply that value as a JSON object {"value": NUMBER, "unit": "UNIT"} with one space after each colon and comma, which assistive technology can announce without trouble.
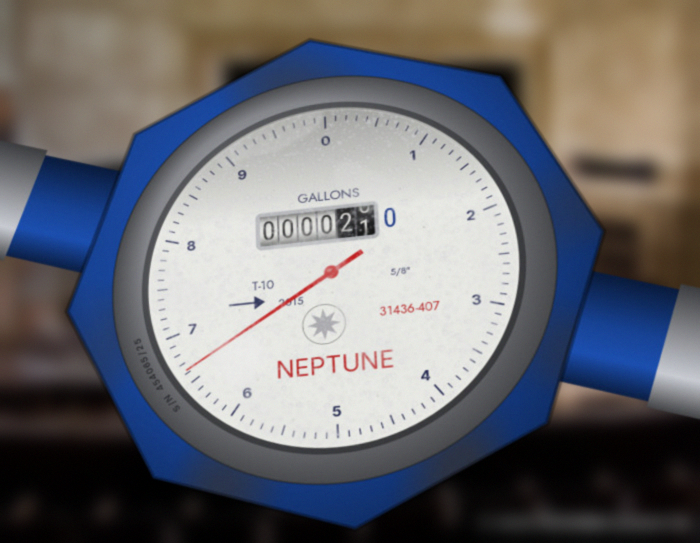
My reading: {"value": 206.6, "unit": "gal"}
